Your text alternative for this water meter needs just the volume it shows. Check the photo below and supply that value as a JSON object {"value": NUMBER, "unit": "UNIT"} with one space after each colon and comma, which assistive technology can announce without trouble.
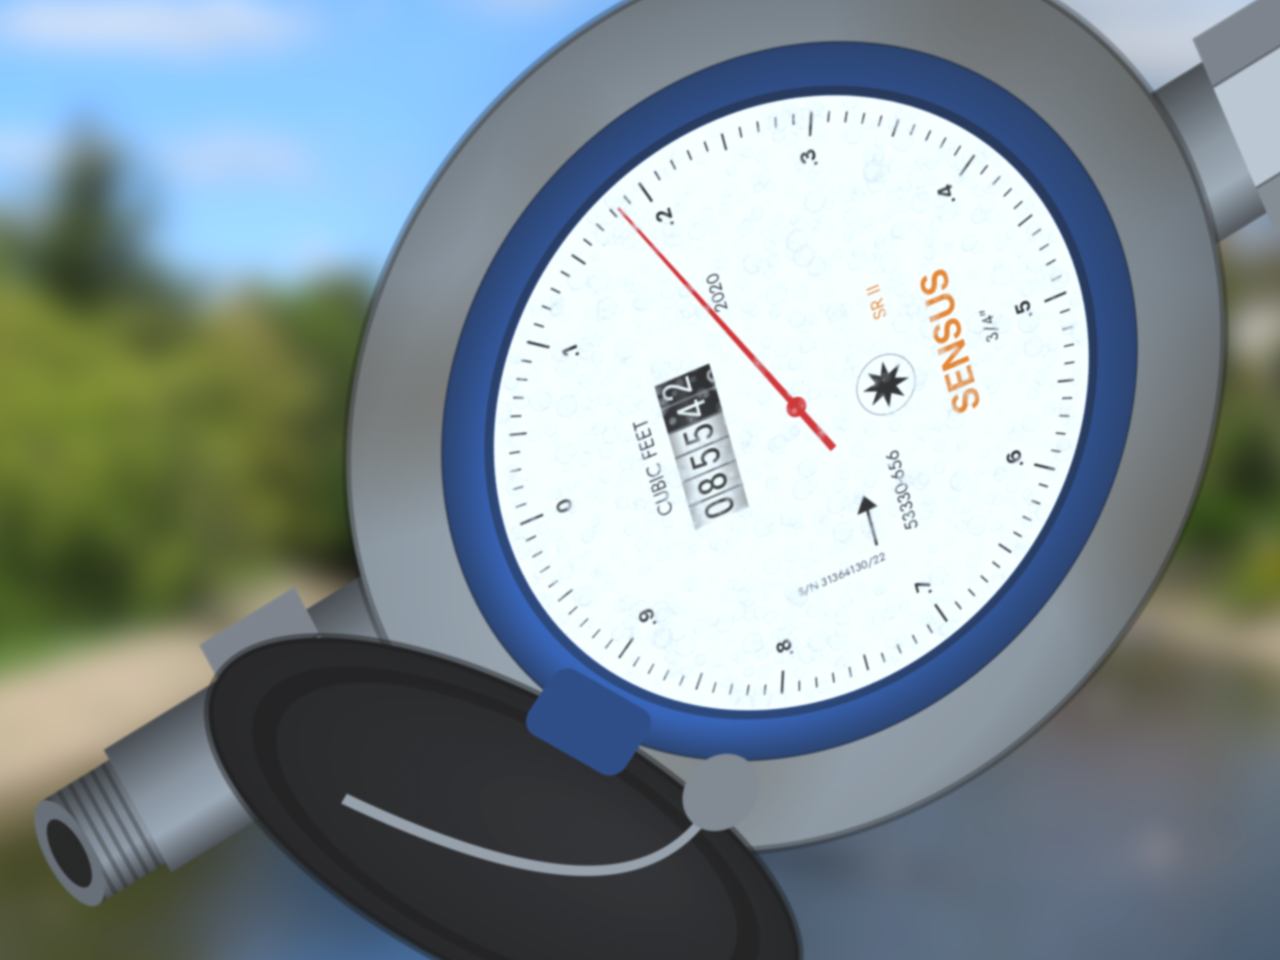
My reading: {"value": 85542.18, "unit": "ft³"}
